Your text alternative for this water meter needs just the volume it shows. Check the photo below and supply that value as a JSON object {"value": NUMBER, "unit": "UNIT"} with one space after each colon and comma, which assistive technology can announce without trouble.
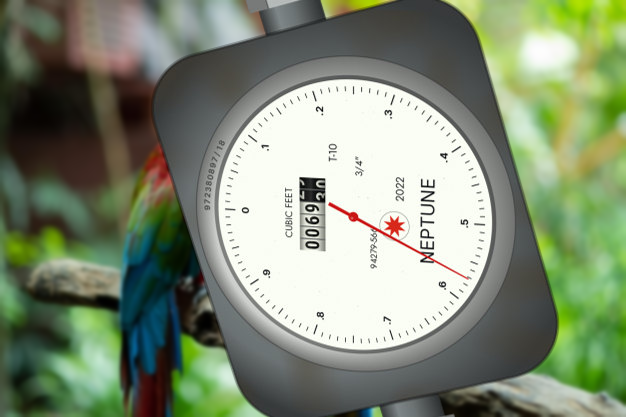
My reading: {"value": 6929.57, "unit": "ft³"}
